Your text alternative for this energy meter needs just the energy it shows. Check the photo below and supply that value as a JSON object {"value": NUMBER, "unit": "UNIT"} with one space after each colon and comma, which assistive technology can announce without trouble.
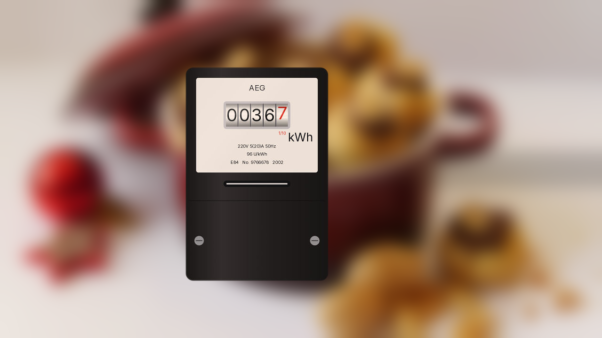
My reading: {"value": 36.7, "unit": "kWh"}
